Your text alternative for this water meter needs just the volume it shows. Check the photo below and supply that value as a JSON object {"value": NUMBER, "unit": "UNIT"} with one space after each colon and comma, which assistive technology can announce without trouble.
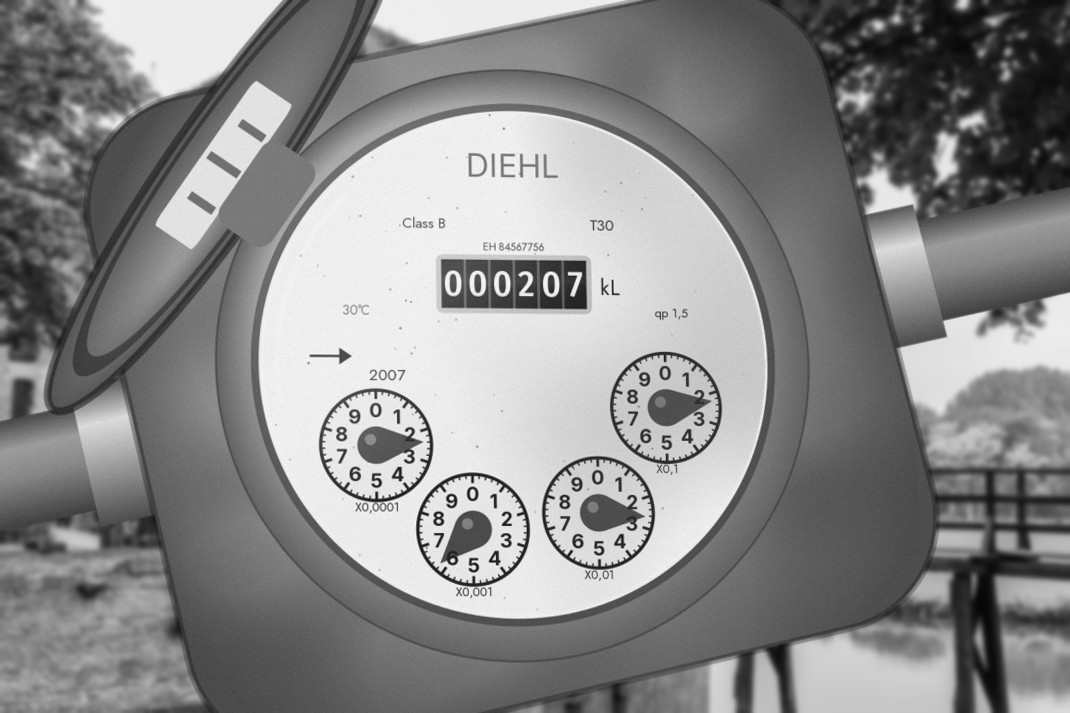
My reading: {"value": 207.2262, "unit": "kL"}
